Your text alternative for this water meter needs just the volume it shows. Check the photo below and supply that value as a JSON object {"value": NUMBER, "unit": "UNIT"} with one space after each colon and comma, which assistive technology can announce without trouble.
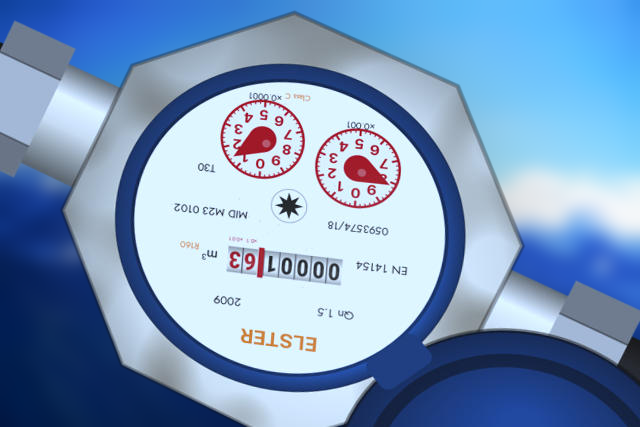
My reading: {"value": 1.6381, "unit": "m³"}
